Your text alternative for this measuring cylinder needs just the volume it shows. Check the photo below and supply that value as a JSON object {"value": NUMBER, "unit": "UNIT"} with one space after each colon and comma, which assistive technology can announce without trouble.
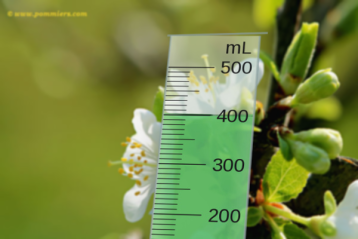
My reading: {"value": 400, "unit": "mL"}
